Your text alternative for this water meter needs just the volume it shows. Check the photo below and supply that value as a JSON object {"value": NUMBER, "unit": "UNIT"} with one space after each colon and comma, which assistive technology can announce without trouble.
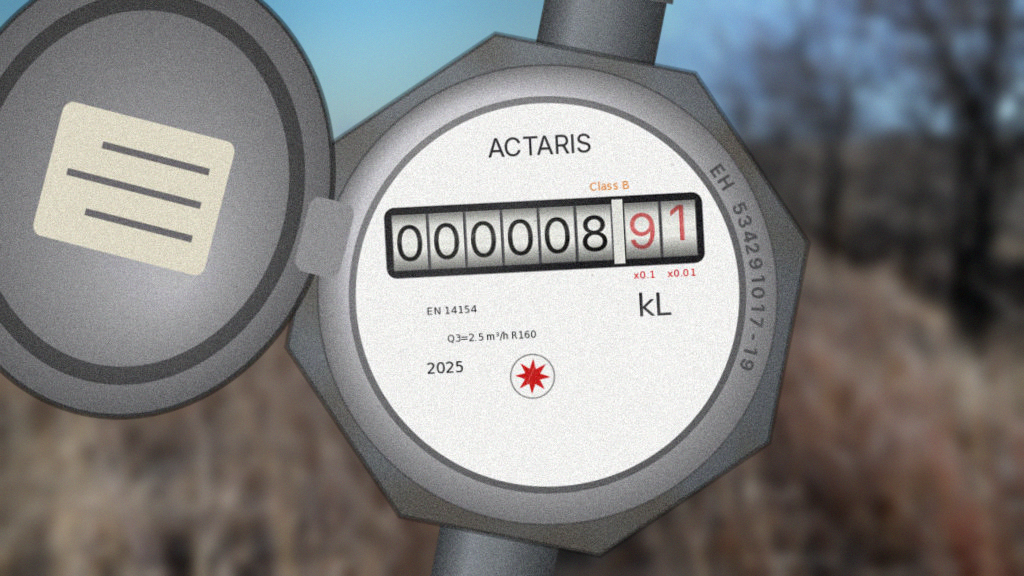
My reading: {"value": 8.91, "unit": "kL"}
